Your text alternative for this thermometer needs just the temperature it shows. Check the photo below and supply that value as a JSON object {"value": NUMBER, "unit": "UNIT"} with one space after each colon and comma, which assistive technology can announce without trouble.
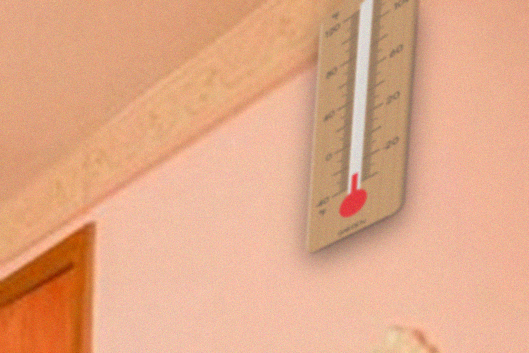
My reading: {"value": -30, "unit": "°F"}
